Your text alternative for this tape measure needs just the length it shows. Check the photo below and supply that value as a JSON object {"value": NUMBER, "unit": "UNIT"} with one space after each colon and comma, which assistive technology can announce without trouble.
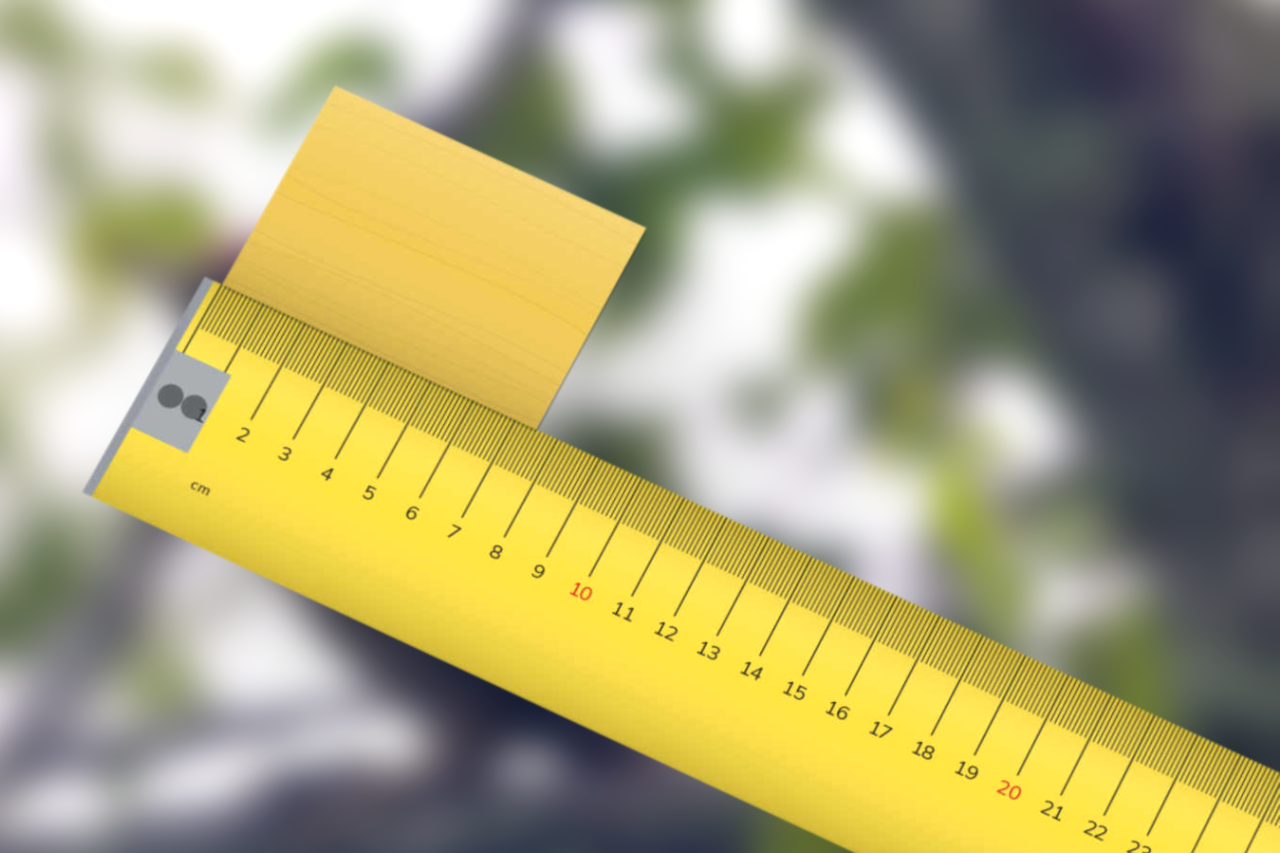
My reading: {"value": 7.5, "unit": "cm"}
